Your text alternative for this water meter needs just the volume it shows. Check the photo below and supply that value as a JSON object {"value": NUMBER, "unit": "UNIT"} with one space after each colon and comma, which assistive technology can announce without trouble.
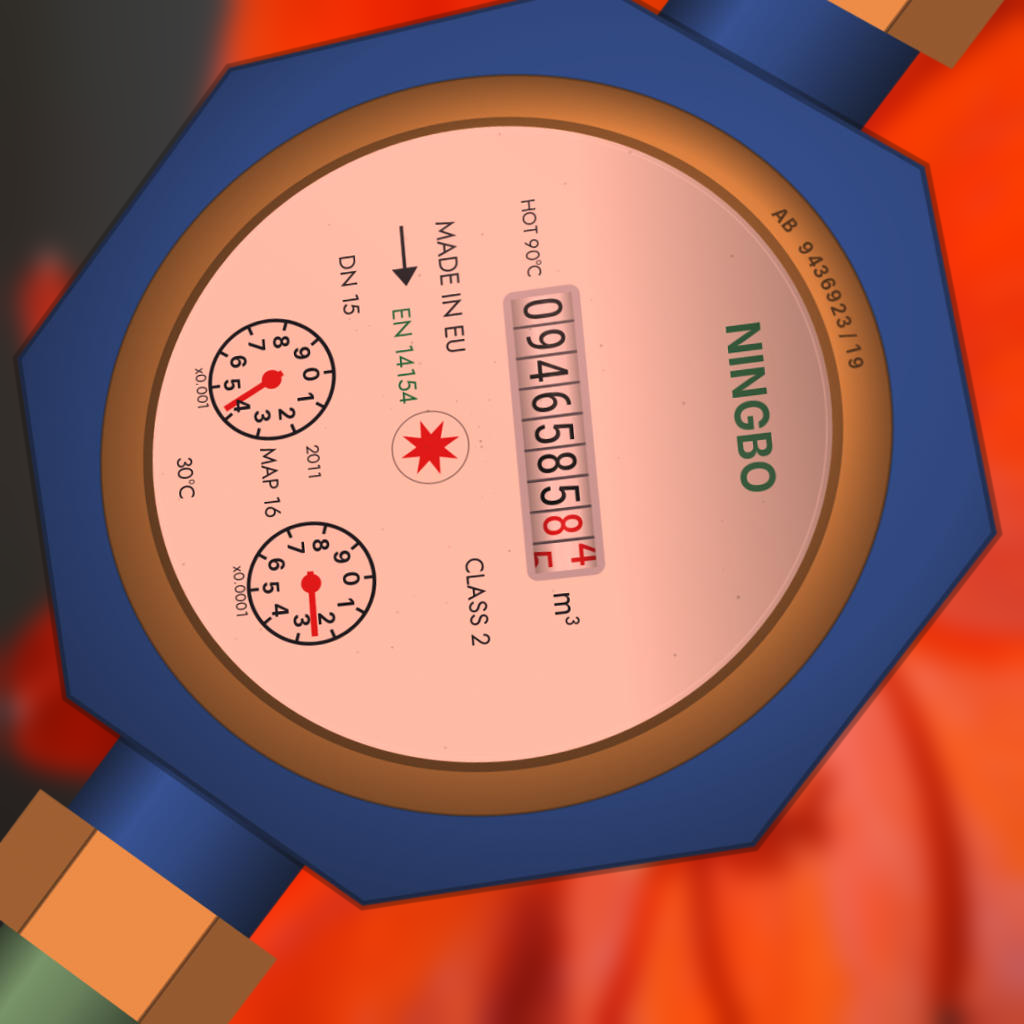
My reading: {"value": 946585.8442, "unit": "m³"}
